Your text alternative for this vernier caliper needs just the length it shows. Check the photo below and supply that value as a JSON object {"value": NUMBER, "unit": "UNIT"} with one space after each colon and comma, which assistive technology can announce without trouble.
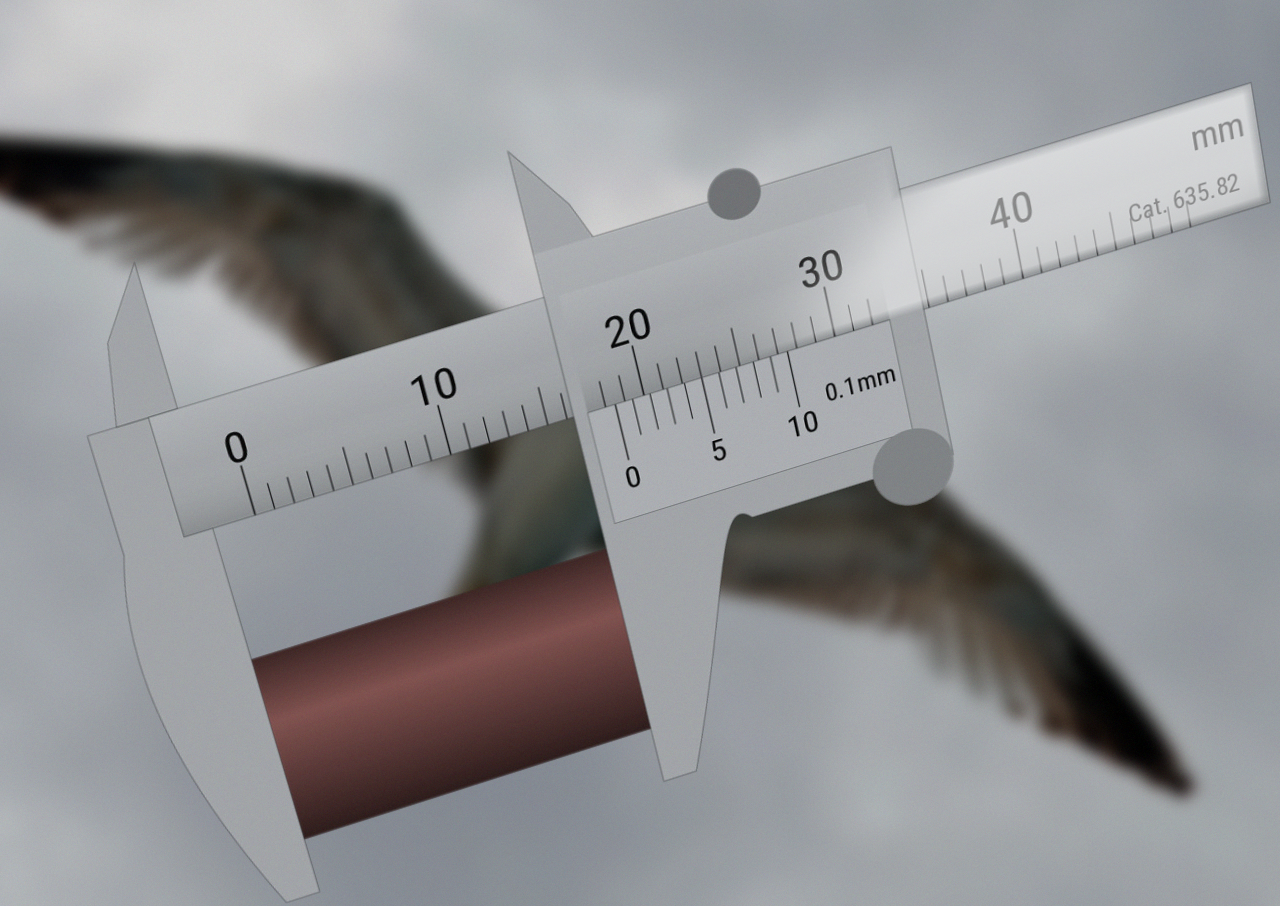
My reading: {"value": 18.5, "unit": "mm"}
